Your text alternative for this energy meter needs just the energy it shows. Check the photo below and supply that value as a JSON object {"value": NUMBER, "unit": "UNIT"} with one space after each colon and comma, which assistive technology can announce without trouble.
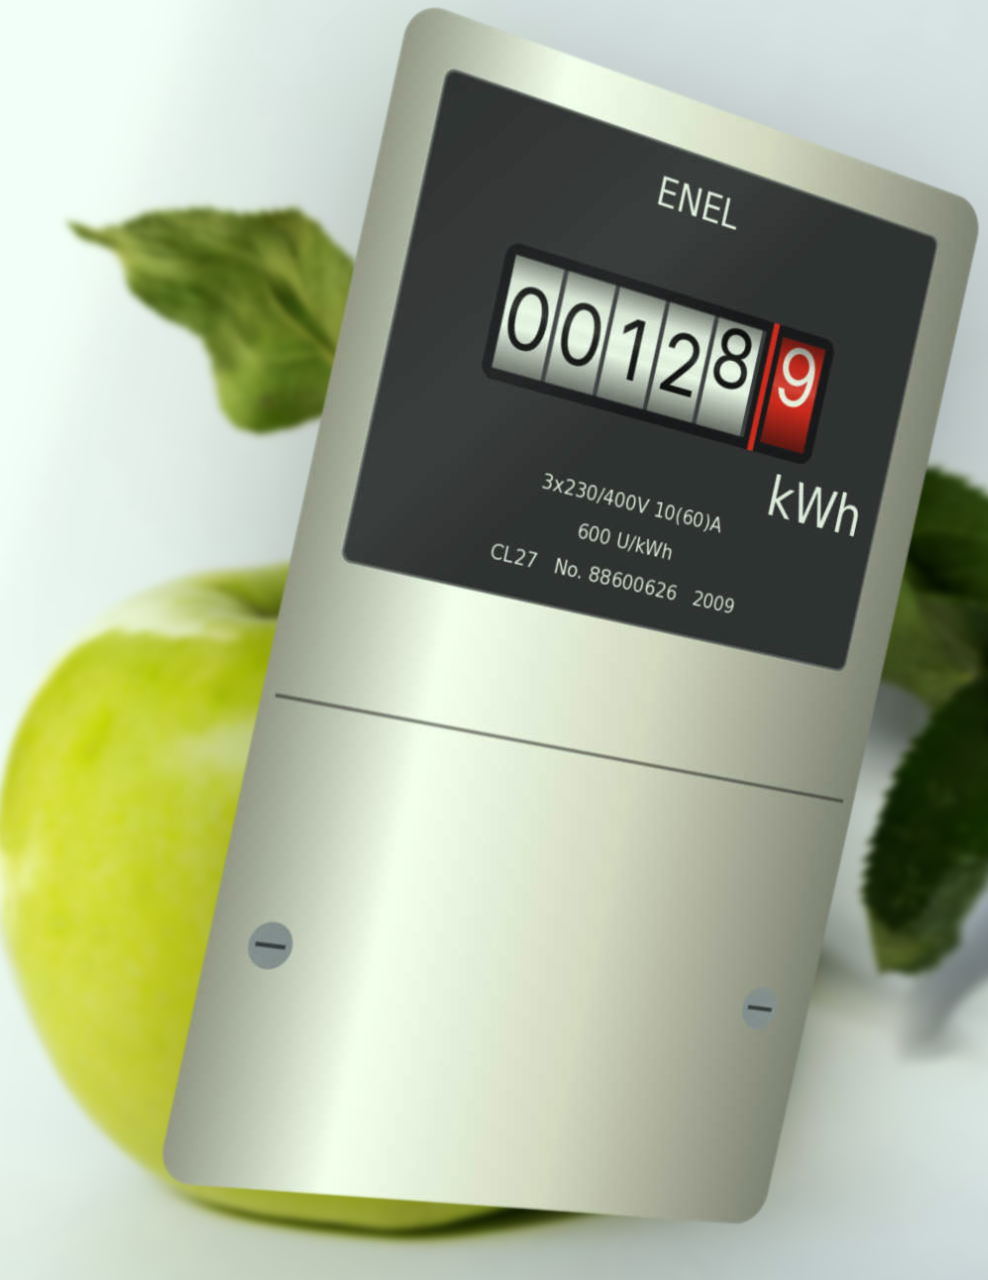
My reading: {"value": 128.9, "unit": "kWh"}
